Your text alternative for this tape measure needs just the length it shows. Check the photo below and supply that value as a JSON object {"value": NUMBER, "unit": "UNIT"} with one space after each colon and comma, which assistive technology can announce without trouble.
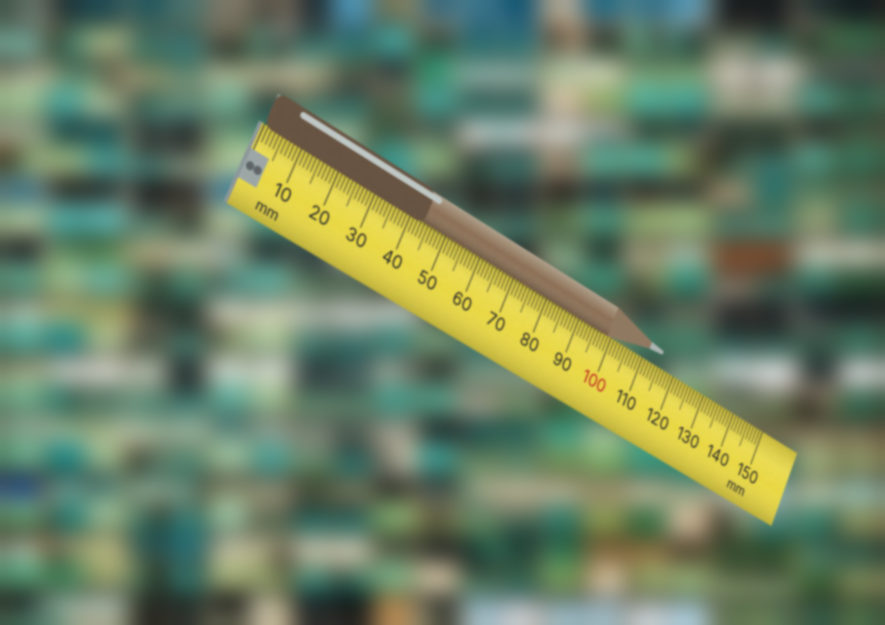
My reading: {"value": 115, "unit": "mm"}
